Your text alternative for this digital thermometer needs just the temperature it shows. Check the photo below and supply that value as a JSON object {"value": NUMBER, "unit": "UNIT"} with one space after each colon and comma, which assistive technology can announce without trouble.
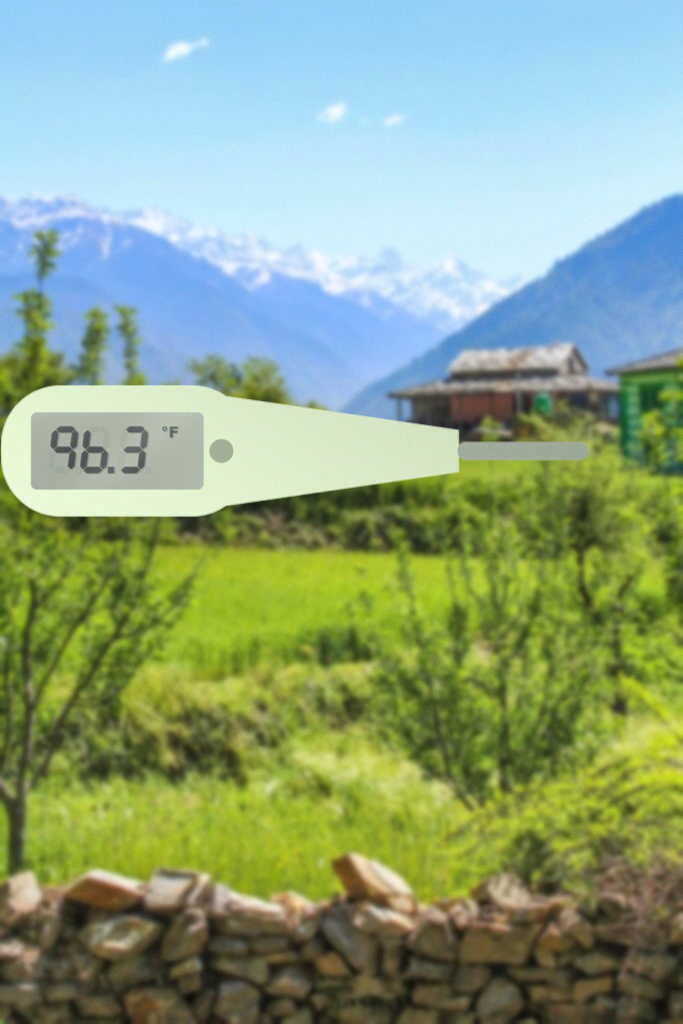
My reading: {"value": 96.3, "unit": "°F"}
